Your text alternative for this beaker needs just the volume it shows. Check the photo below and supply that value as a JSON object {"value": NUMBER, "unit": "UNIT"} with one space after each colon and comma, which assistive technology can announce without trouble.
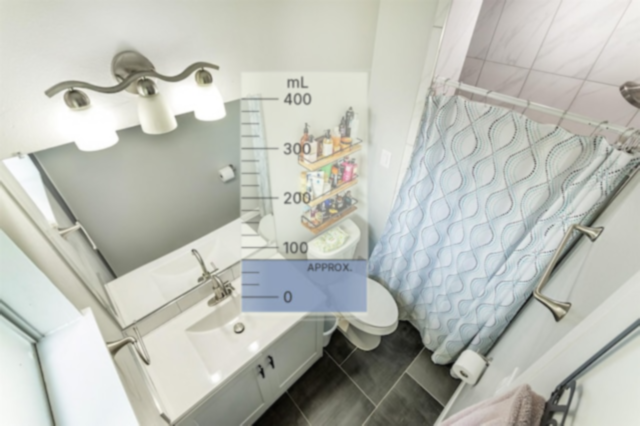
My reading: {"value": 75, "unit": "mL"}
